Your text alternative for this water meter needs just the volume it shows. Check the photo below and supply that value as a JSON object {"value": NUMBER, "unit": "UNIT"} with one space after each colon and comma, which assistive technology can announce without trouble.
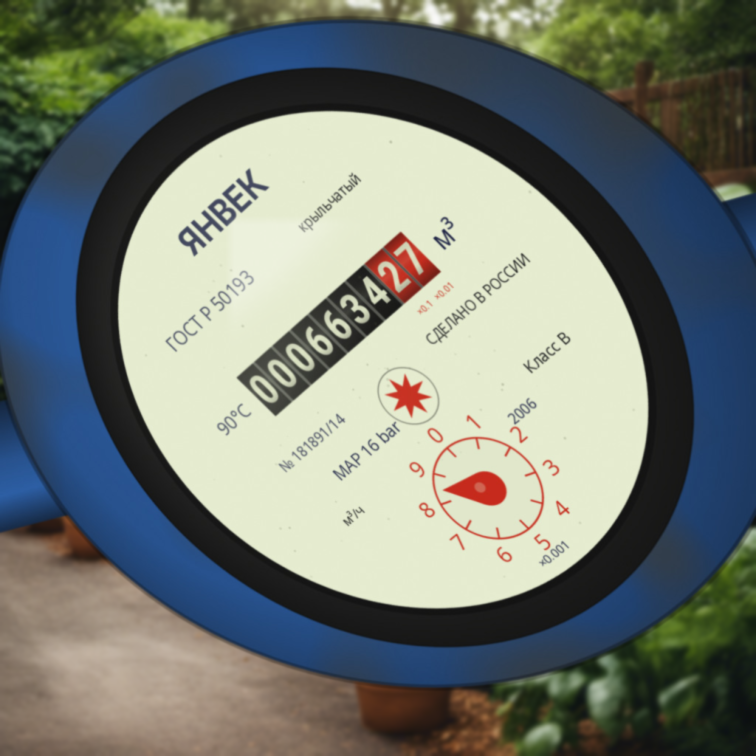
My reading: {"value": 6634.278, "unit": "m³"}
